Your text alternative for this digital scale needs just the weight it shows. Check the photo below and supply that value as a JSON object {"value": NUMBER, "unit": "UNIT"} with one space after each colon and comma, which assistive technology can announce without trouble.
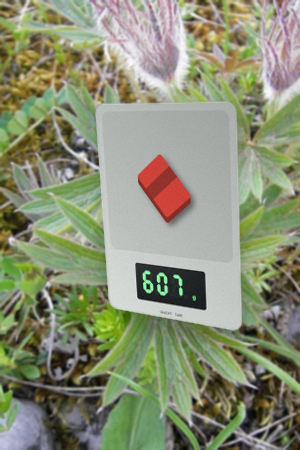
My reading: {"value": 607, "unit": "g"}
